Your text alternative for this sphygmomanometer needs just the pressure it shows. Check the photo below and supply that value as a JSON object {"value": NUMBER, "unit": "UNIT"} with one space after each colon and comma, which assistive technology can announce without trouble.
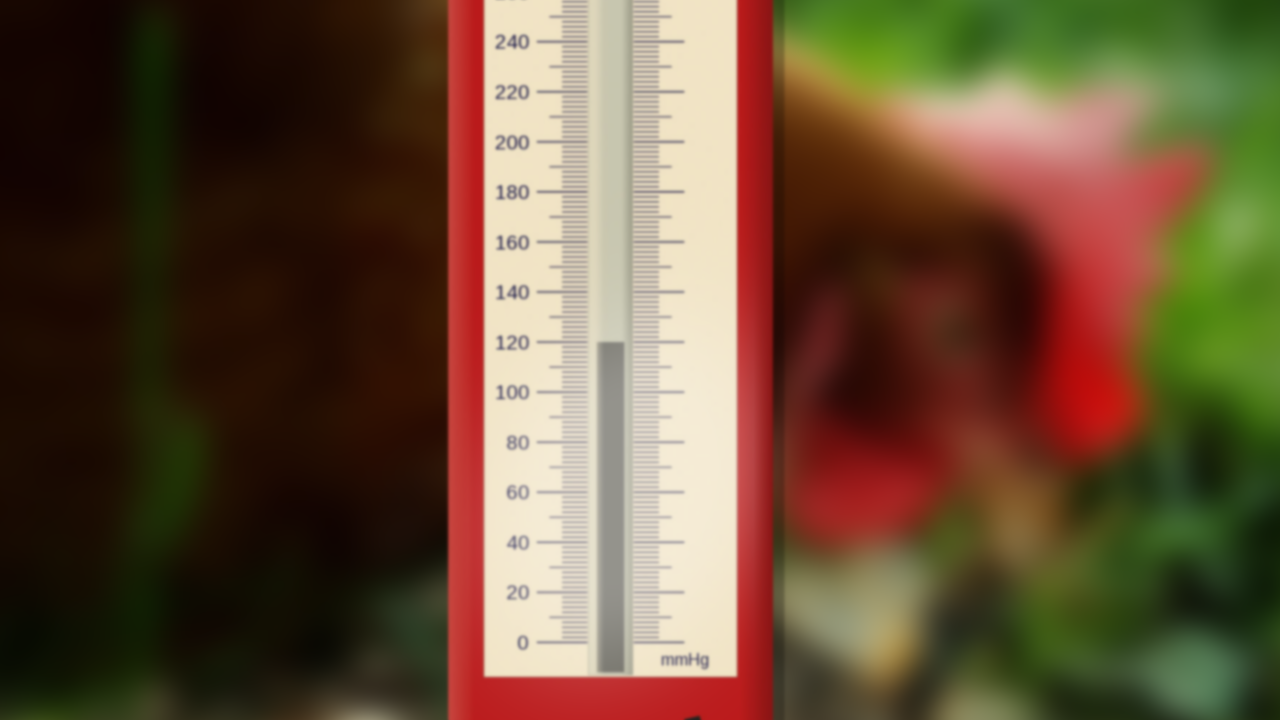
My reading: {"value": 120, "unit": "mmHg"}
